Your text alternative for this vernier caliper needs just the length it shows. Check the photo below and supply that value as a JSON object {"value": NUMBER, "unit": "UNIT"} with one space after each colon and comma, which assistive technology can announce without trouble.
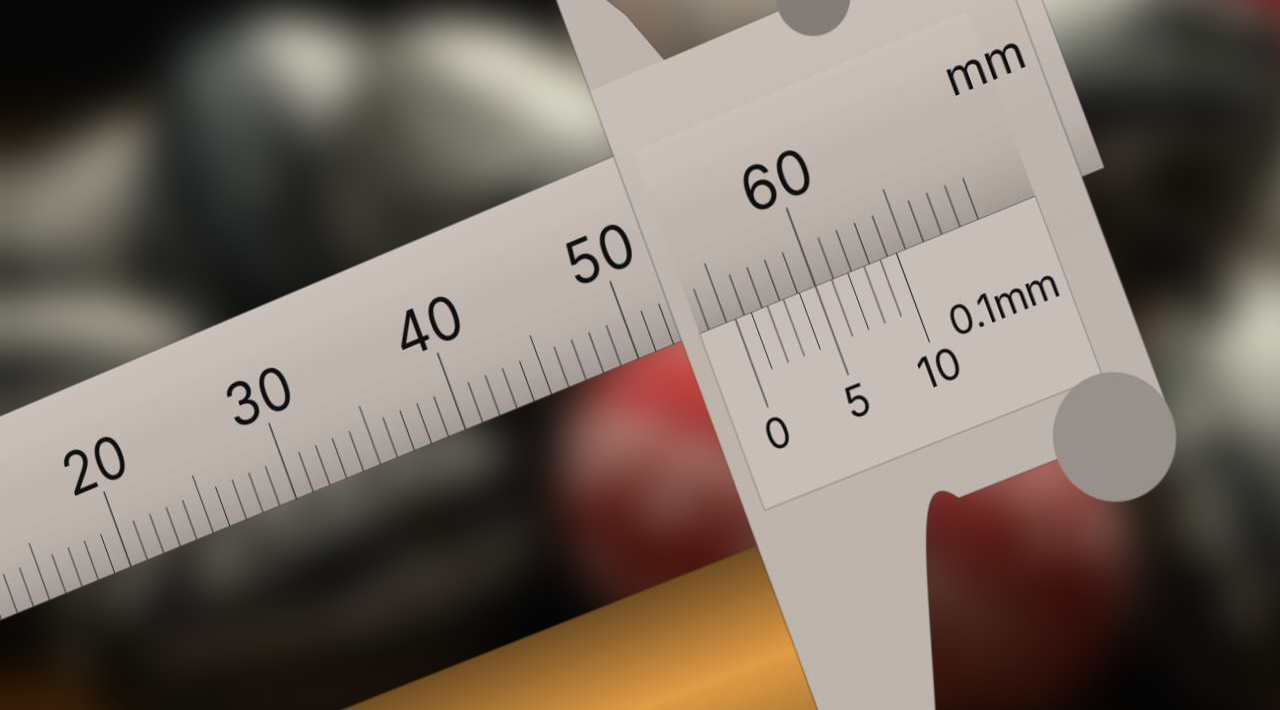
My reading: {"value": 55.5, "unit": "mm"}
